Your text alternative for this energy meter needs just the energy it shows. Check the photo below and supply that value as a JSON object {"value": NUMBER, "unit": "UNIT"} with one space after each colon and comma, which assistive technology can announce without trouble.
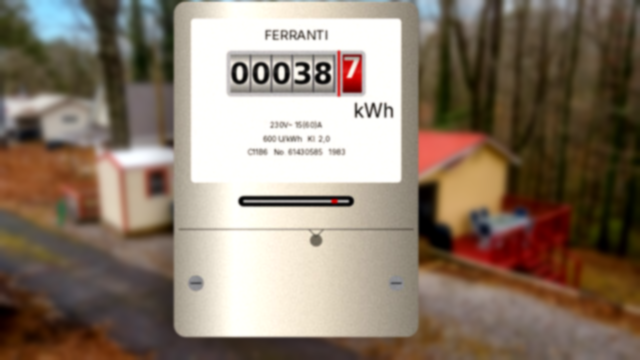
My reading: {"value": 38.7, "unit": "kWh"}
